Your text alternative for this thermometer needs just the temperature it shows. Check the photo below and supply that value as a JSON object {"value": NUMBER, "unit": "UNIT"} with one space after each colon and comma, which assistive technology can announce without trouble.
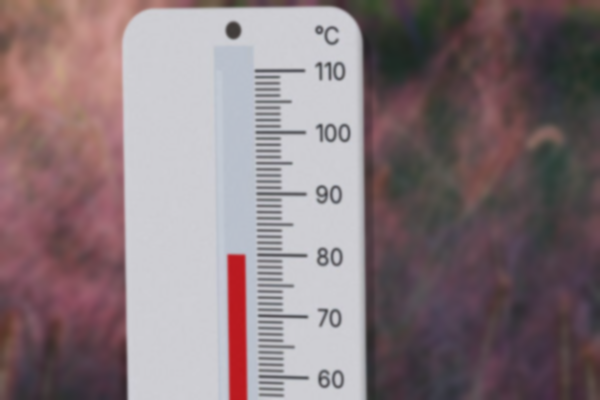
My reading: {"value": 80, "unit": "°C"}
